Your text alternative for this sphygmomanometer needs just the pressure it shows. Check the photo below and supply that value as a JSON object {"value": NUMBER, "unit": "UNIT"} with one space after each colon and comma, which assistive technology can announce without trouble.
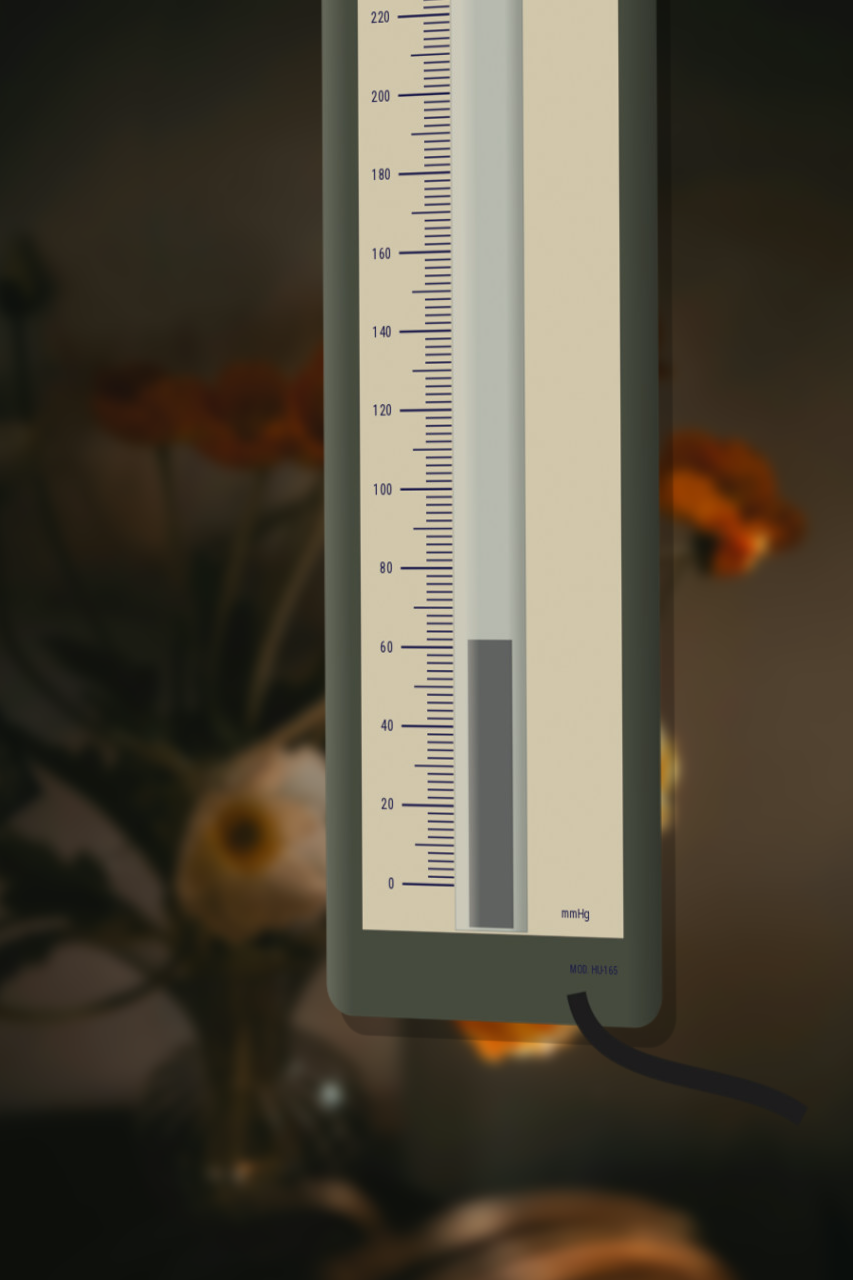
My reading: {"value": 62, "unit": "mmHg"}
